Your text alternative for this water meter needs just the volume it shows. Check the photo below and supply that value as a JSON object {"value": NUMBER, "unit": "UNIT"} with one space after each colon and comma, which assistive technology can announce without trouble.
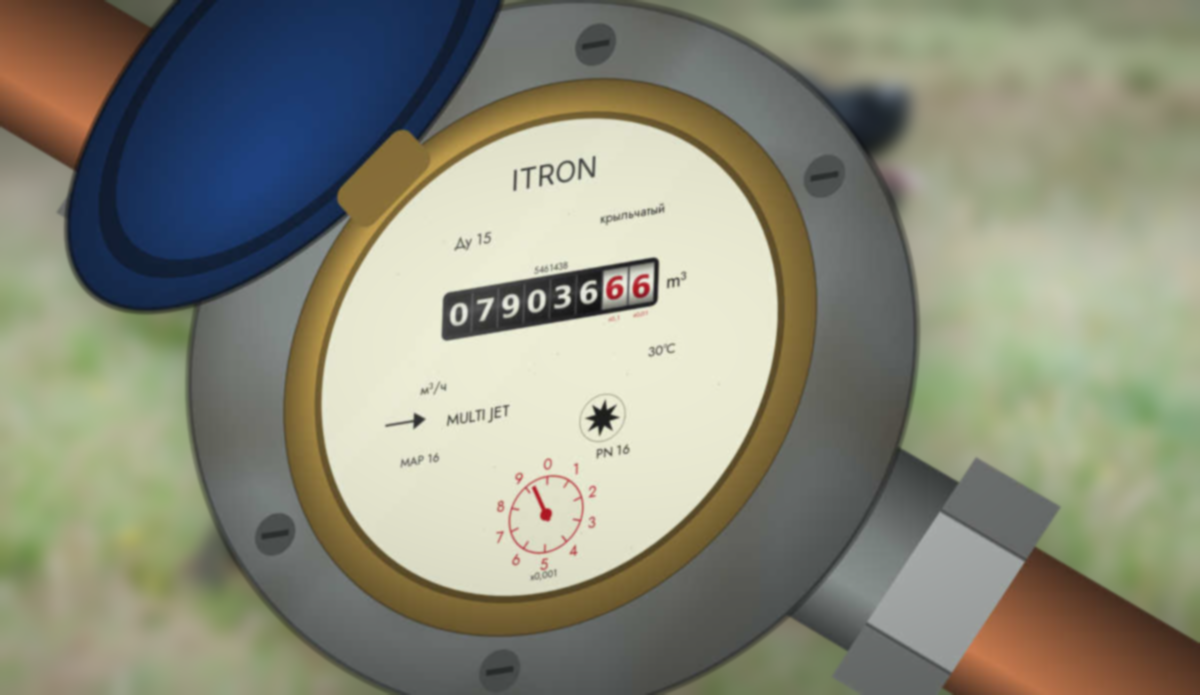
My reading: {"value": 79036.659, "unit": "m³"}
